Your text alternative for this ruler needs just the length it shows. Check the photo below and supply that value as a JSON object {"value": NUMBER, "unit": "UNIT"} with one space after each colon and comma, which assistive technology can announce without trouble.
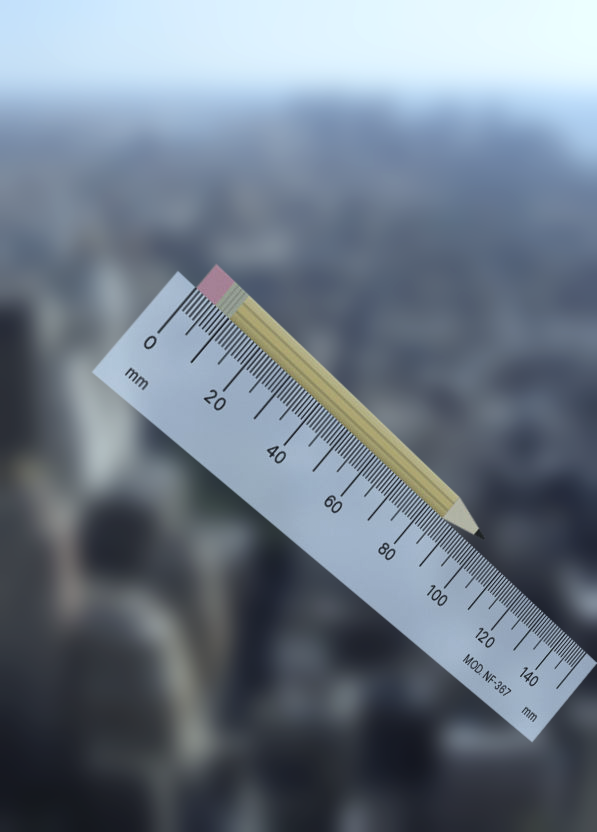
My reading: {"value": 100, "unit": "mm"}
